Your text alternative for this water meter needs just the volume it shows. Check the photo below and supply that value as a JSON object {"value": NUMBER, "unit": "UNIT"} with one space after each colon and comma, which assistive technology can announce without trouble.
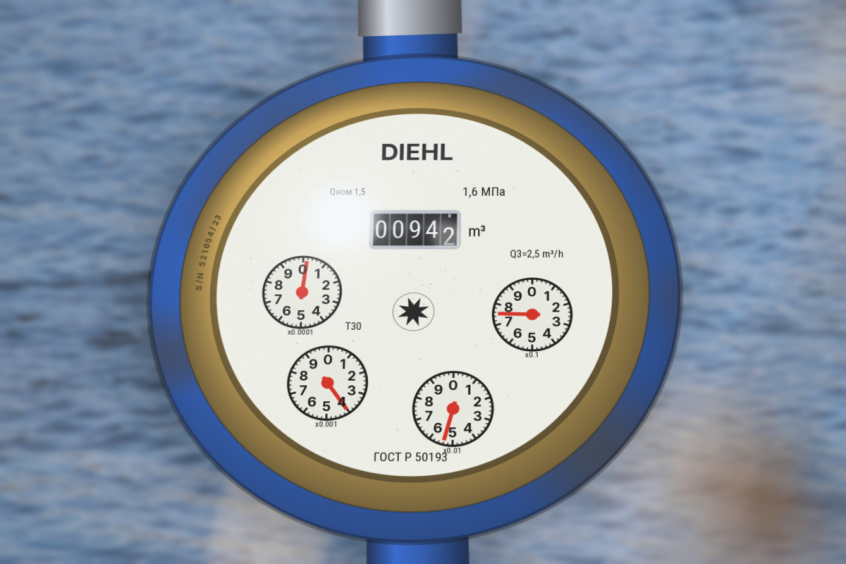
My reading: {"value": 941.7540, "unit": "m³"}
